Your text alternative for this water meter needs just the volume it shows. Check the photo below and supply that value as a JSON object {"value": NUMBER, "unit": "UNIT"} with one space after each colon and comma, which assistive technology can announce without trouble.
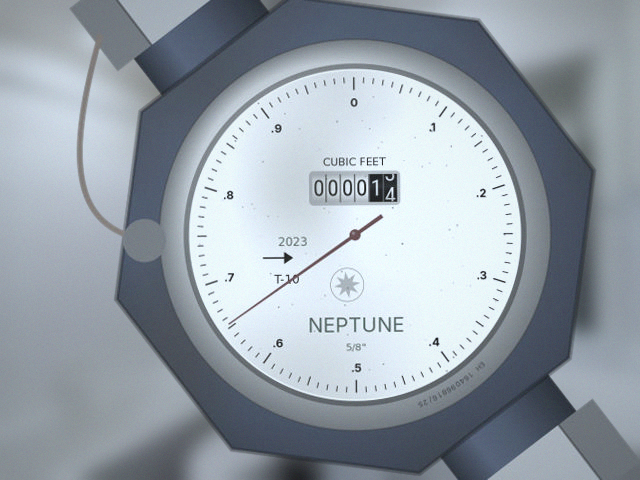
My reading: {"value": 13.65, "unit": "ft³"}
